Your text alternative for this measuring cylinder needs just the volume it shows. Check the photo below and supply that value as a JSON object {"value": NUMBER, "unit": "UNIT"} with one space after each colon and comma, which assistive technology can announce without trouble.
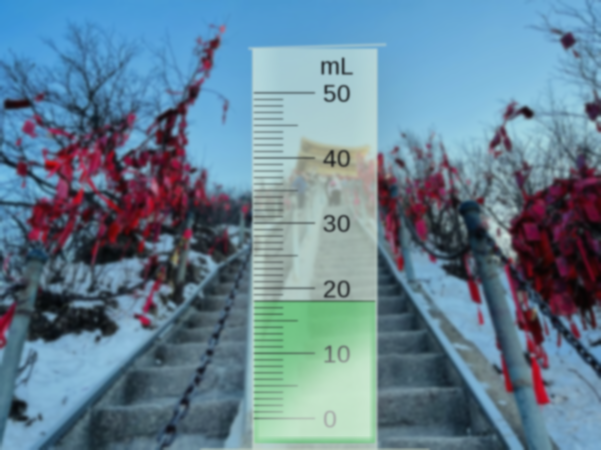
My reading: {"value": 18, "unit": "mL"}
